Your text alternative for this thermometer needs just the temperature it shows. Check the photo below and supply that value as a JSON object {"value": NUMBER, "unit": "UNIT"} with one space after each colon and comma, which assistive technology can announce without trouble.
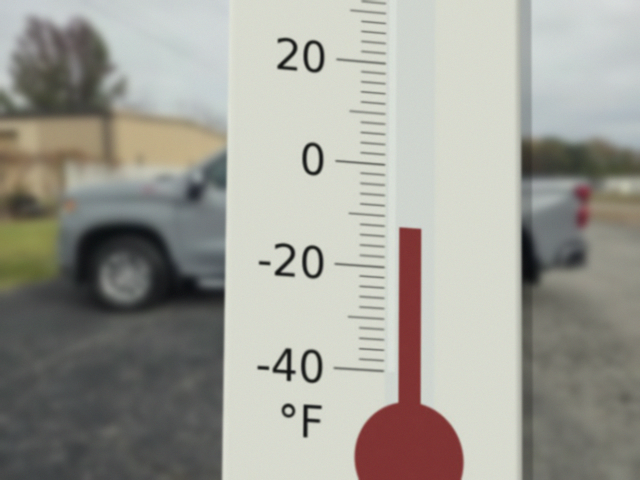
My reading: {"value": -12, "unit": "°F"}
